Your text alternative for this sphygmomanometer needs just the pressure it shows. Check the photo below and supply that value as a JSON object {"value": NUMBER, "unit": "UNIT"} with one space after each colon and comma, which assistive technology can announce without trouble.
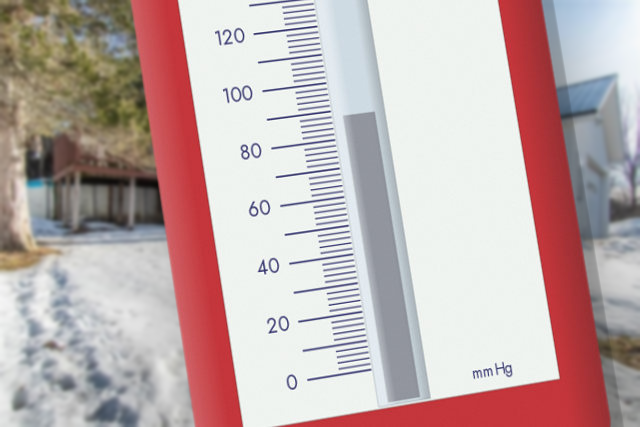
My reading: {"value": 88, "unit": "mmHg"}
